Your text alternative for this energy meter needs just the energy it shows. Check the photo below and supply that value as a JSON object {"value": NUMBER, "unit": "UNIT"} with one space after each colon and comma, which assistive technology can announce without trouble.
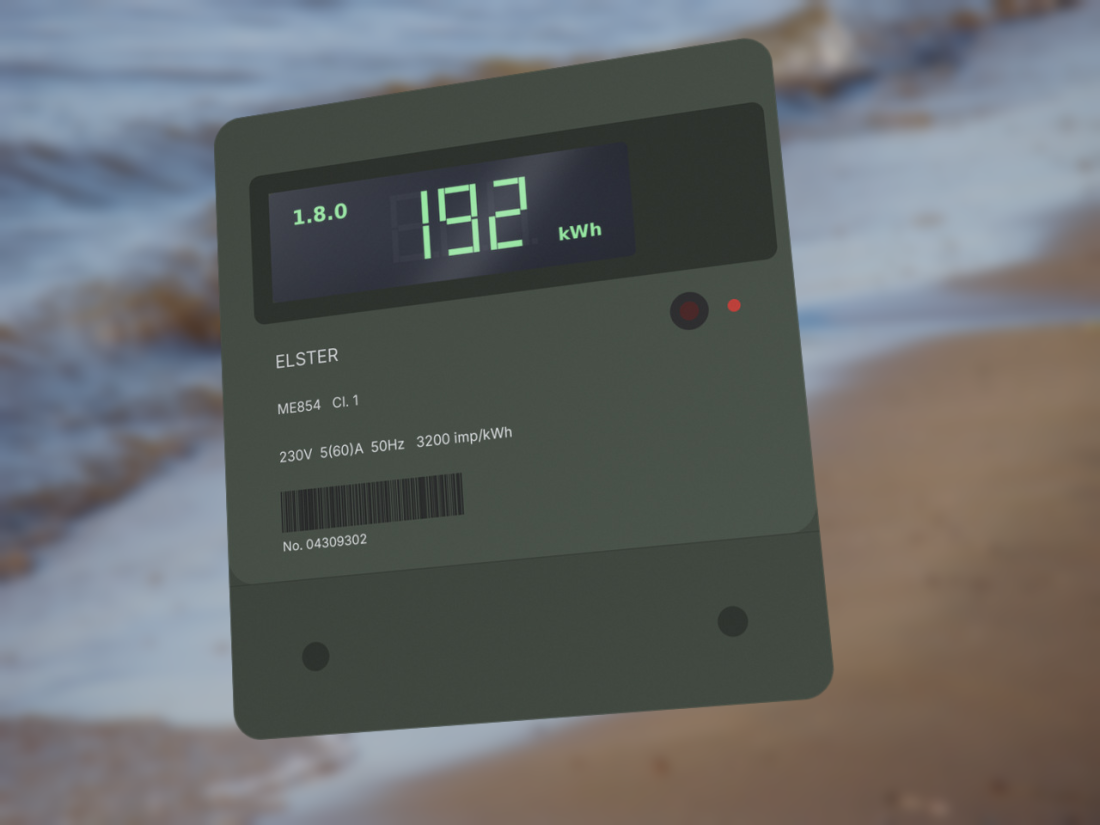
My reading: {"value": 192, "unit": "kWh"}
